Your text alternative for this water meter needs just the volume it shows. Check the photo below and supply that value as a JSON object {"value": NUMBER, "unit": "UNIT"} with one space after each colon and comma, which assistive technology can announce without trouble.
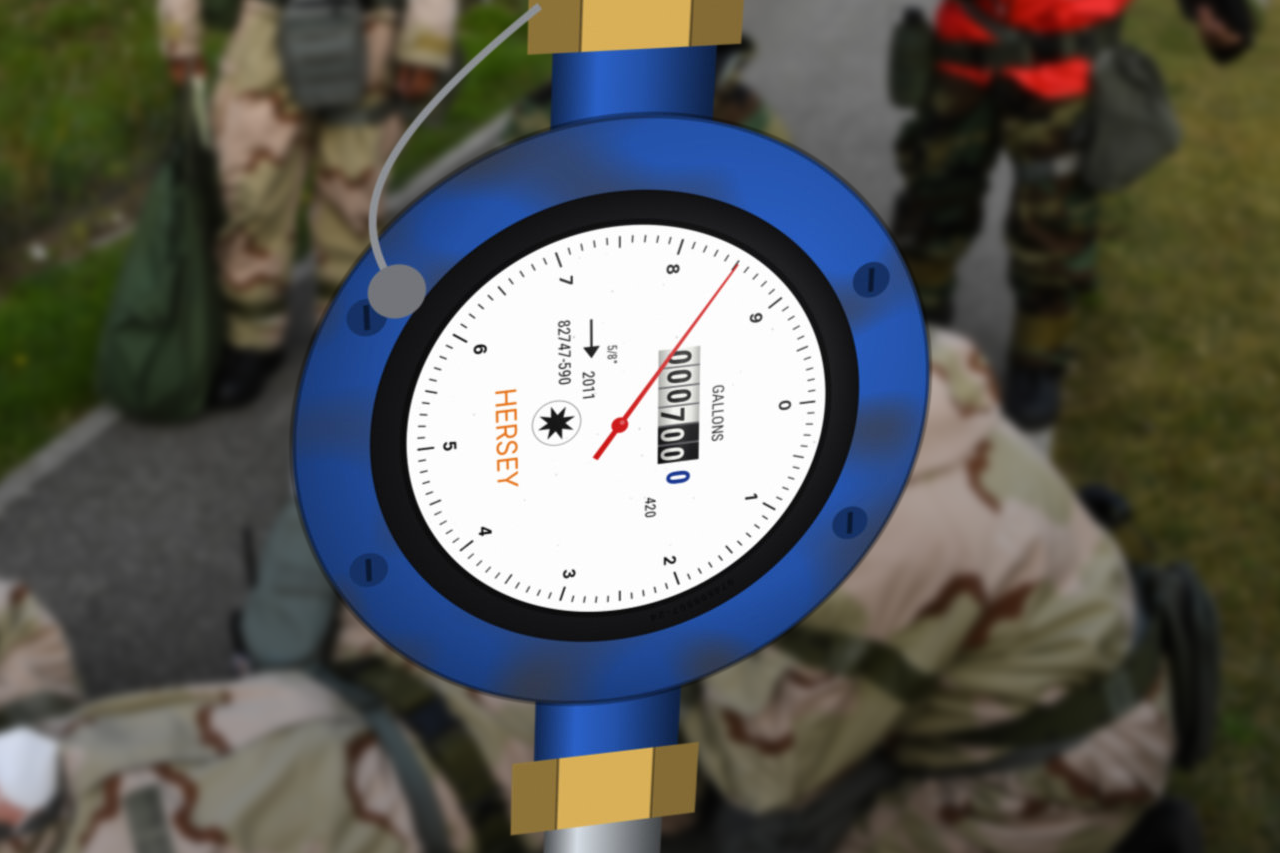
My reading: {"value": 6998.5, "unit": "gal"}
